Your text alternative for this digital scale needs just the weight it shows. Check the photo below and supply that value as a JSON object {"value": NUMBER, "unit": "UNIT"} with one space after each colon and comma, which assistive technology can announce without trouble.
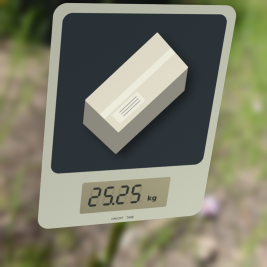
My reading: {"value": 25.25, "unit": "kg"}
